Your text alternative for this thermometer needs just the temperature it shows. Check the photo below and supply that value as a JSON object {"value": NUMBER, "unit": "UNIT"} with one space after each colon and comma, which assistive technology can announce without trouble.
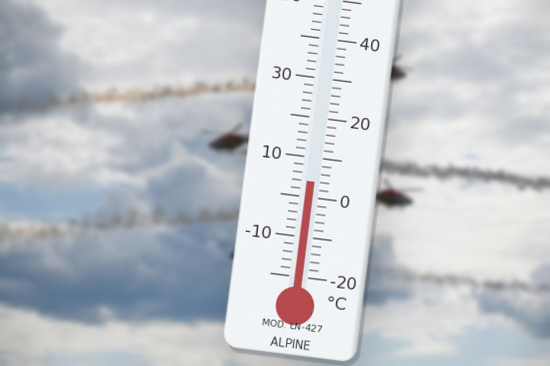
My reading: {"value": 4, "unit": "°C"}
